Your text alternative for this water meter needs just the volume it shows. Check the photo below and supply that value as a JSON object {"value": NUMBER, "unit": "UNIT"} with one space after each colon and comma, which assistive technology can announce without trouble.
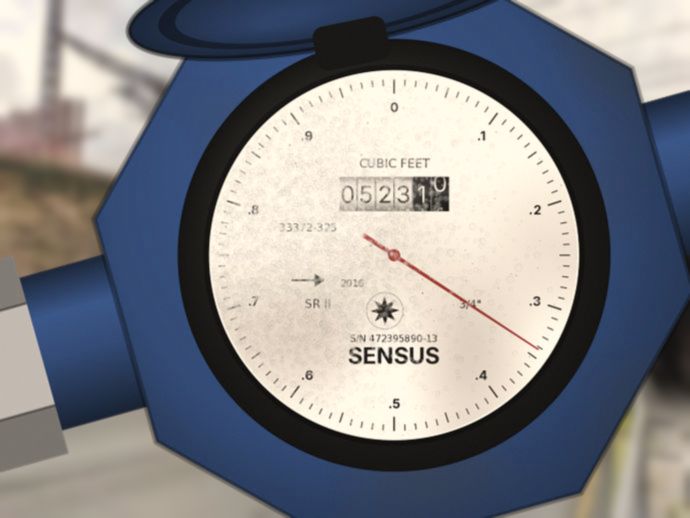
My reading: {"value": 52310.34, "unit": "ft³"}
